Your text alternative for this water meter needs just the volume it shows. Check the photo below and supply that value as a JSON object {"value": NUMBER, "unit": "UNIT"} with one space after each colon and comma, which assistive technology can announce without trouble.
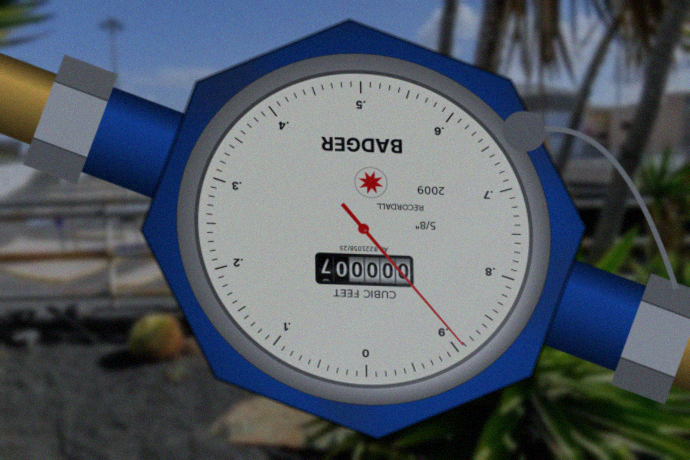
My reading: {"value": 6.89, "unit": "ft³"}
